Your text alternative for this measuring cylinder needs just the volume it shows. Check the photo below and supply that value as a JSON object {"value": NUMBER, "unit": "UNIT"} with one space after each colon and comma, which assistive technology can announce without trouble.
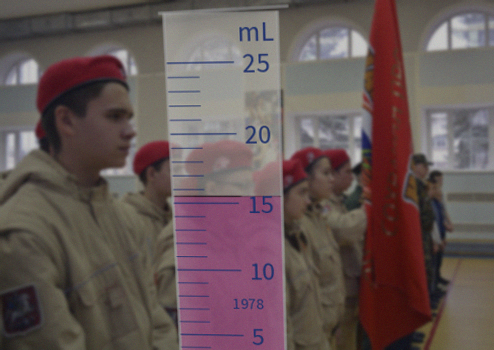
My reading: {"value": 15.5, "unit": "mL"}
